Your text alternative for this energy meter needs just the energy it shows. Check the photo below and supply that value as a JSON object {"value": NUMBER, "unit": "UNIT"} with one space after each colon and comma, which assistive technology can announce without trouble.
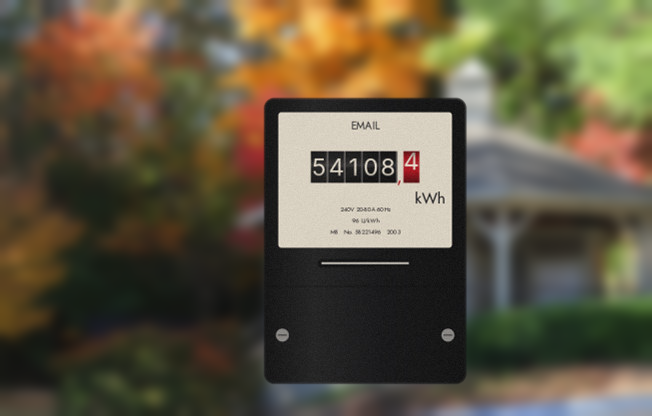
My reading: {"value": 54108.4, "unit": "kWh"}
